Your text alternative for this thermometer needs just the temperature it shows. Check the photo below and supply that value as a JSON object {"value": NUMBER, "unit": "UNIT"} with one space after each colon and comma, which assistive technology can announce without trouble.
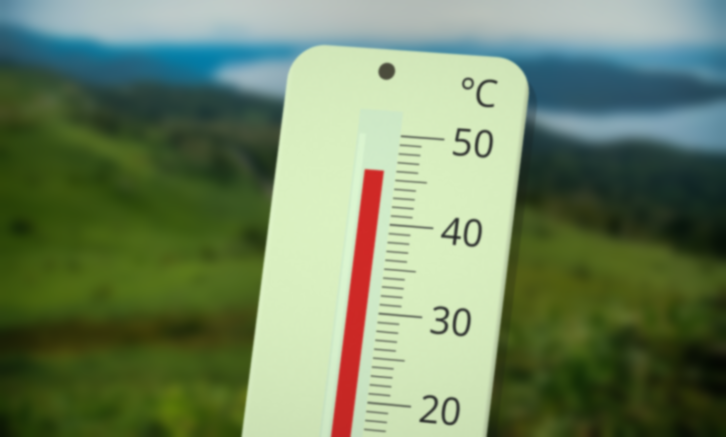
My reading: {"value": 46, "unit": "°C"}
